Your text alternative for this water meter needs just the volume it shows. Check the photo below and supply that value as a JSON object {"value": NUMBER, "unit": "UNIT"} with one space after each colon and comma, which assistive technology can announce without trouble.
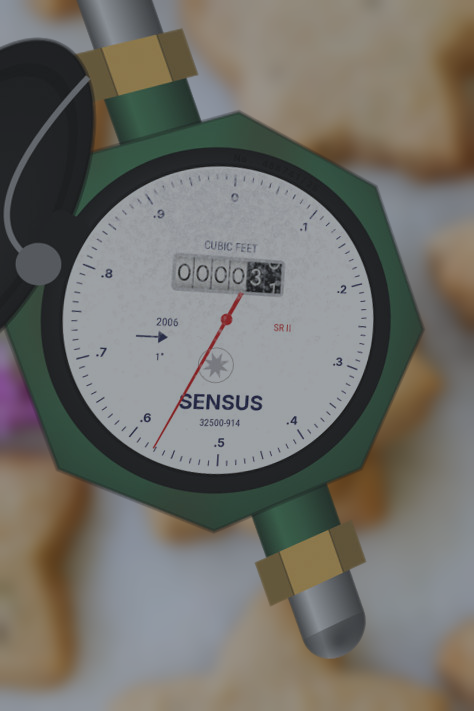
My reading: {"value": 30.57, "unit": "ft³"}
